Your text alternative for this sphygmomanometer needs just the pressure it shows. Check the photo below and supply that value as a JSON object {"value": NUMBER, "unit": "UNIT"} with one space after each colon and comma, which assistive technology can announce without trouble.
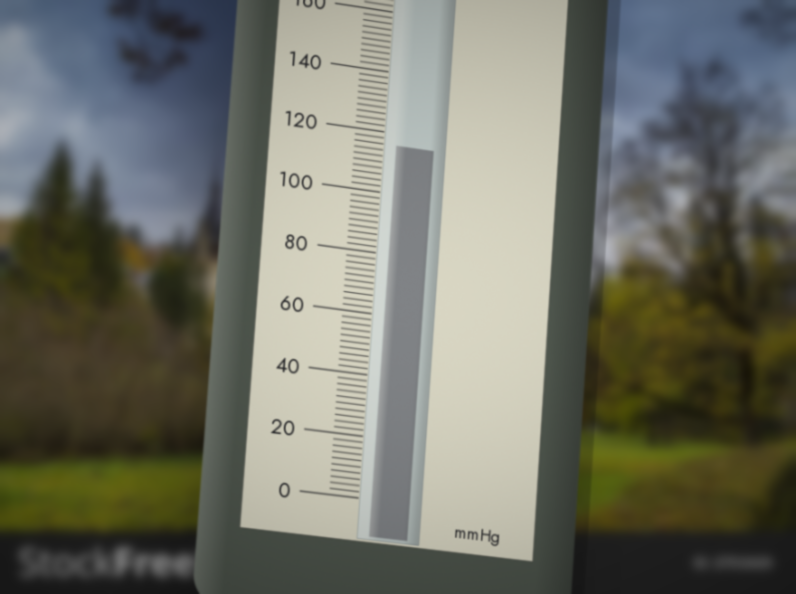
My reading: {"value": 116, "unit": "mmHg"}
